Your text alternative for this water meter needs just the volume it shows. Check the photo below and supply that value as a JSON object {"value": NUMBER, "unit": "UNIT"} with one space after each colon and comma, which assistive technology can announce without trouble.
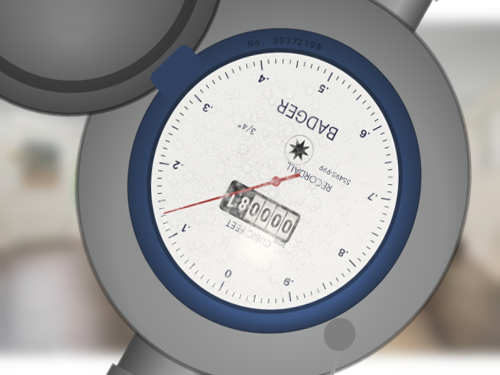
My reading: {"value": 81.13, "unit": "ft³"}
